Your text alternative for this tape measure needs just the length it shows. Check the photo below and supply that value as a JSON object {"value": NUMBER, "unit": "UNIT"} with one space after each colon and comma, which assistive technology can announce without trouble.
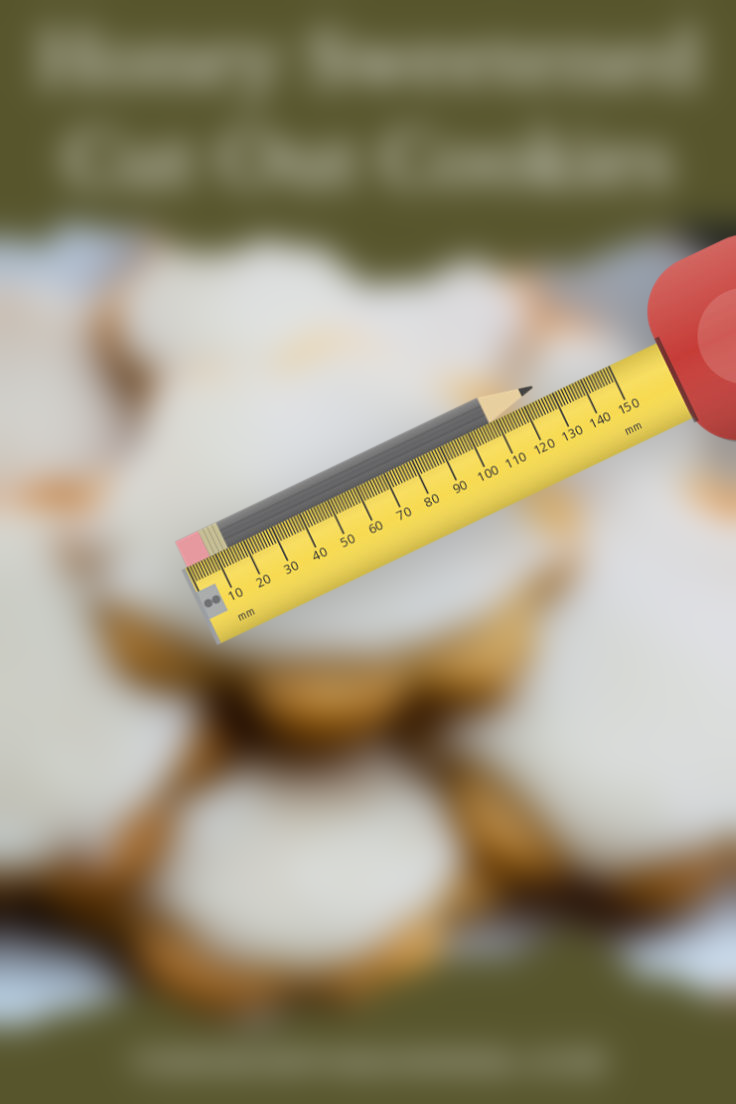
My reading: {"value": 125, "unit": "mm"}
